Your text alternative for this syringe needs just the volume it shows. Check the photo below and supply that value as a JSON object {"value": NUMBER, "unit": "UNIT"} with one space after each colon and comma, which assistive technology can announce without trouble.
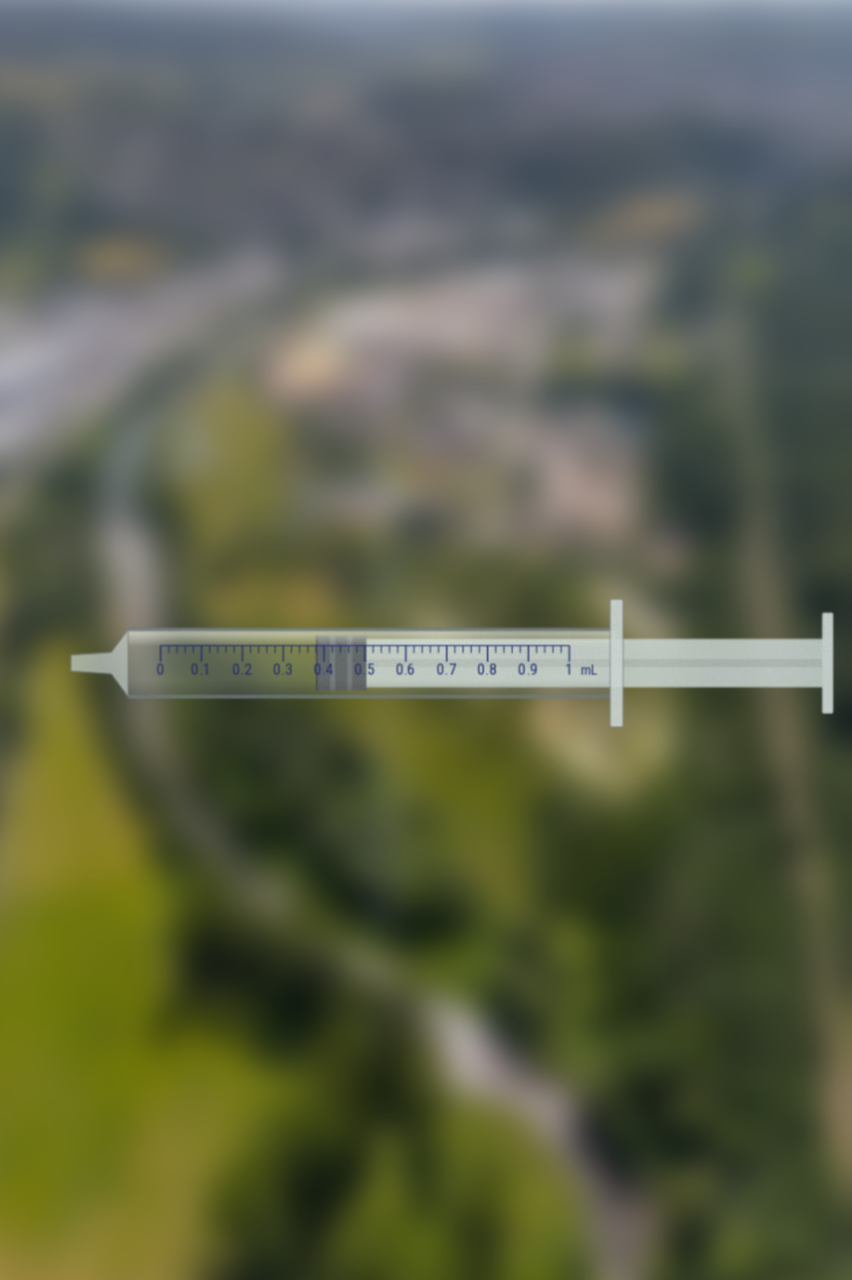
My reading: {"value": 0.38, "unit": "mL"}
